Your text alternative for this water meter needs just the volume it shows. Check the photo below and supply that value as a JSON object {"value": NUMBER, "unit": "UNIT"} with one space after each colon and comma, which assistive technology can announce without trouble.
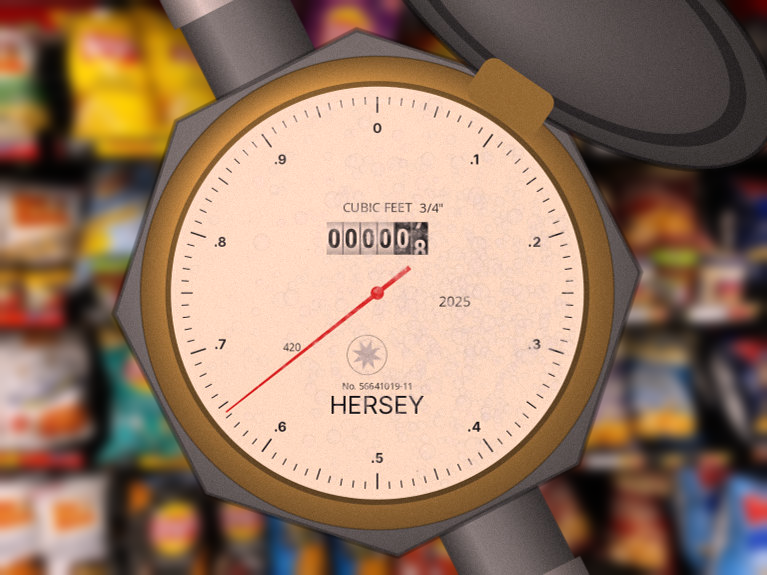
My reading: {"value": 7.64, "unit": "ft³"}
